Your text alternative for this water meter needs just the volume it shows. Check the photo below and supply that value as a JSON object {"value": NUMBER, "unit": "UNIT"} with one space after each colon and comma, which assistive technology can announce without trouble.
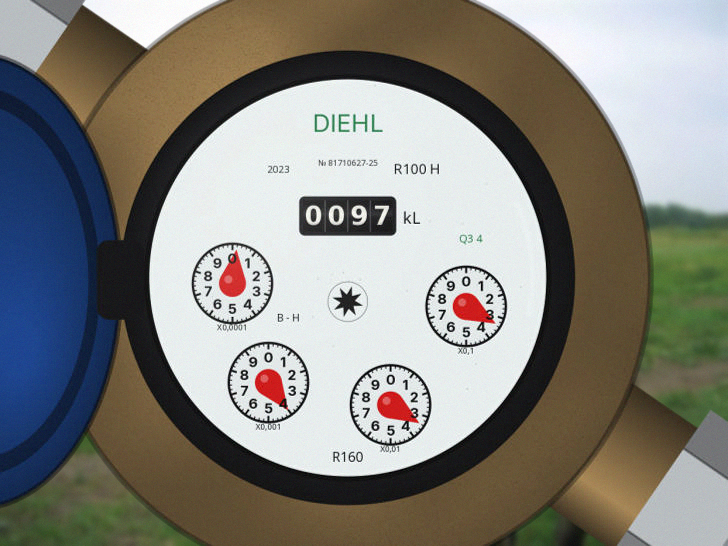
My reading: {"value": 97.3340, "unit": "kL"}
